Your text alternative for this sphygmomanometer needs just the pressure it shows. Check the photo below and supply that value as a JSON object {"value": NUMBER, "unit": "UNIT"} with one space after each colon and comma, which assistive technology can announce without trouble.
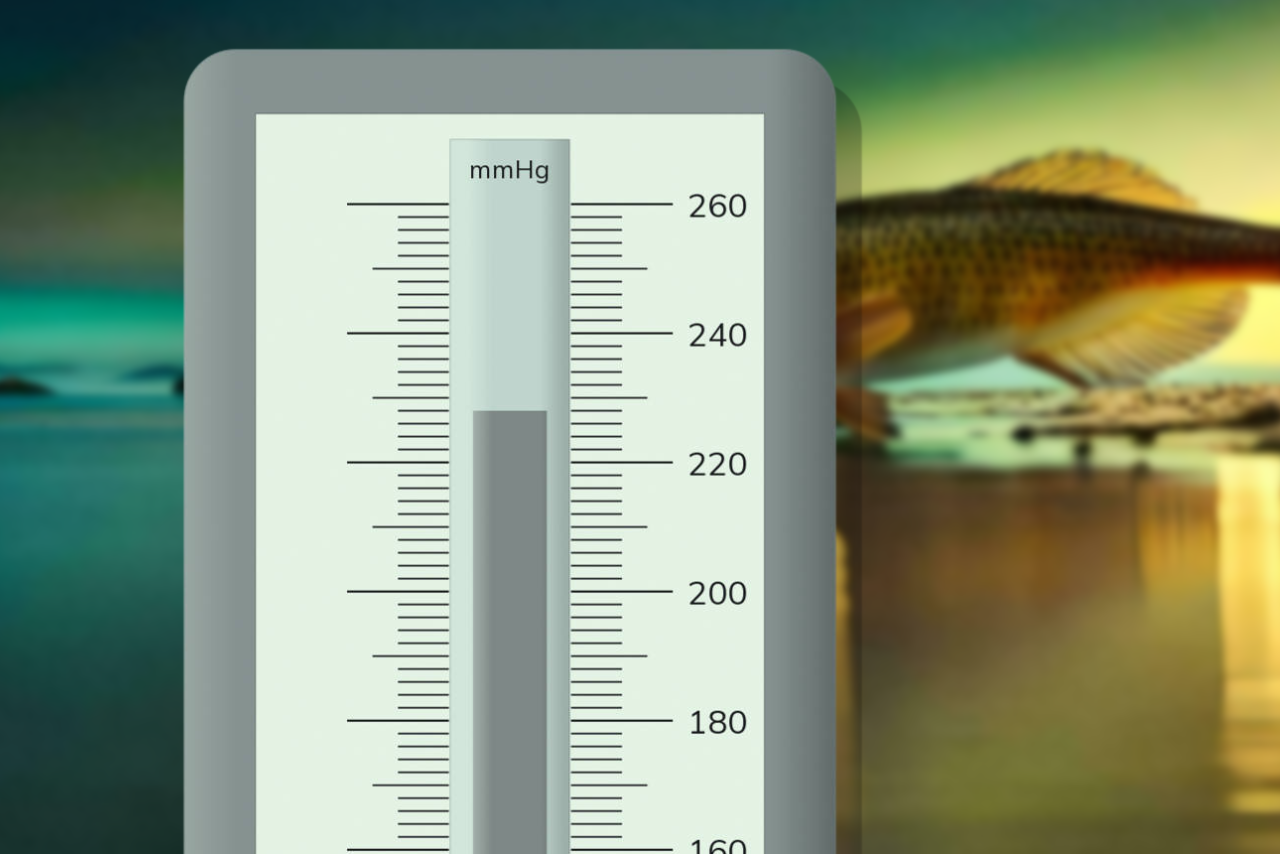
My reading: {"value": 228, "unit": "mmHg"}
